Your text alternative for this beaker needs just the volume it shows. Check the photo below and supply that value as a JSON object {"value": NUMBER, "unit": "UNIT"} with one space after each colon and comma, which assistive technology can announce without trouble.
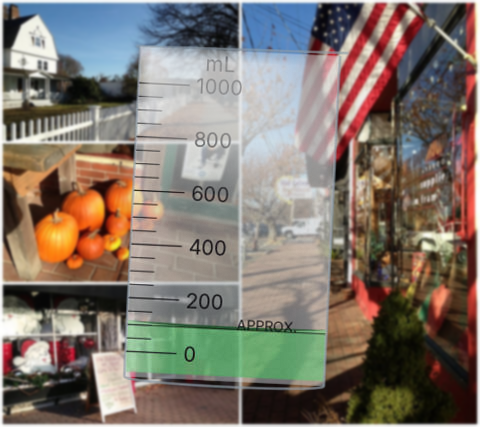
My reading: {"value": 100, "unit": "mL"}
